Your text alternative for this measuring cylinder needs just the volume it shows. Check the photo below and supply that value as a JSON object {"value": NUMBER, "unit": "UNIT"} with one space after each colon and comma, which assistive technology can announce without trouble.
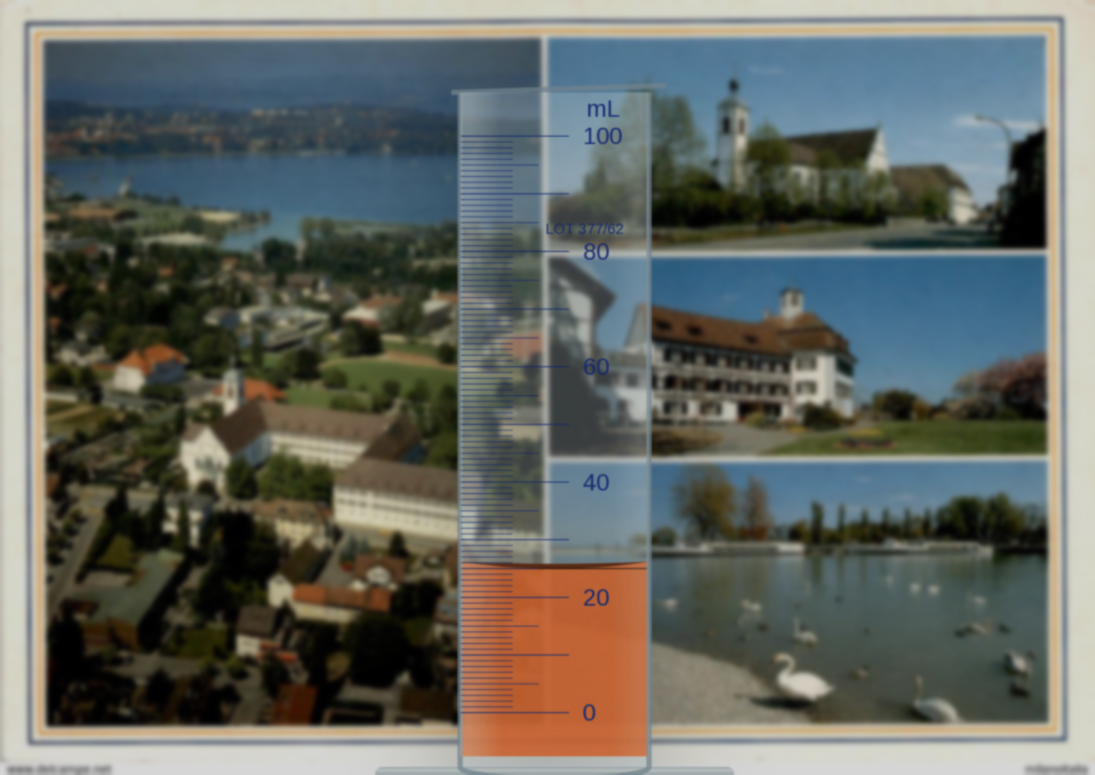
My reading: {"value": 25, "unit": "mL"}
